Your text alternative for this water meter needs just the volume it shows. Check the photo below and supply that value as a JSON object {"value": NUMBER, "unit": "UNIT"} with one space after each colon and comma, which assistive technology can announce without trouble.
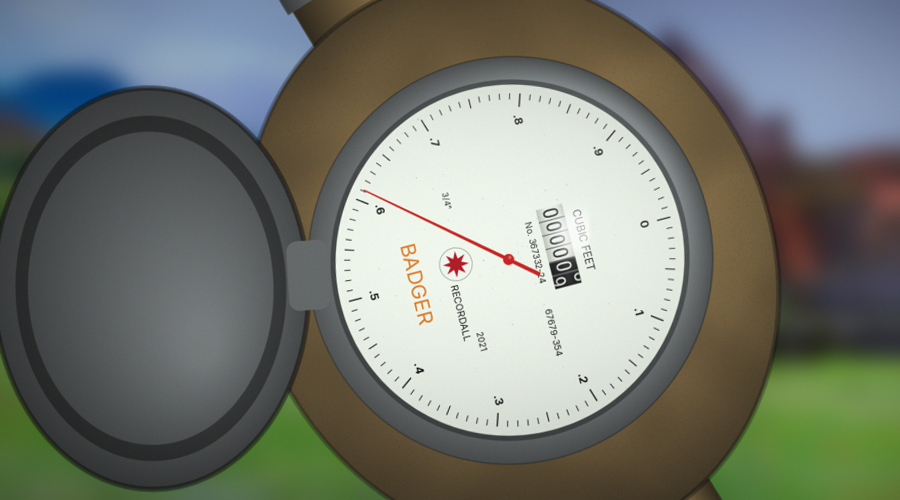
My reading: {"value": 8.61, "unit": "ft³"}
